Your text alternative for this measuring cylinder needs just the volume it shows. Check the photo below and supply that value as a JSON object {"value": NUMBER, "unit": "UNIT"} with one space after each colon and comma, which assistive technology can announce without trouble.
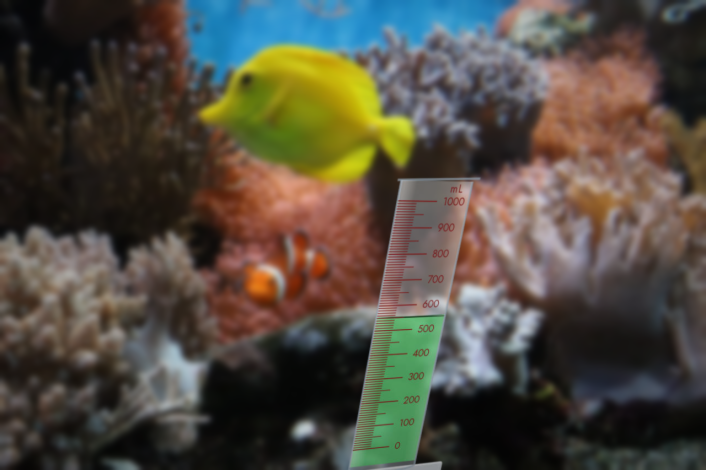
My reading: {"value": 550, "unit": "mL"}
